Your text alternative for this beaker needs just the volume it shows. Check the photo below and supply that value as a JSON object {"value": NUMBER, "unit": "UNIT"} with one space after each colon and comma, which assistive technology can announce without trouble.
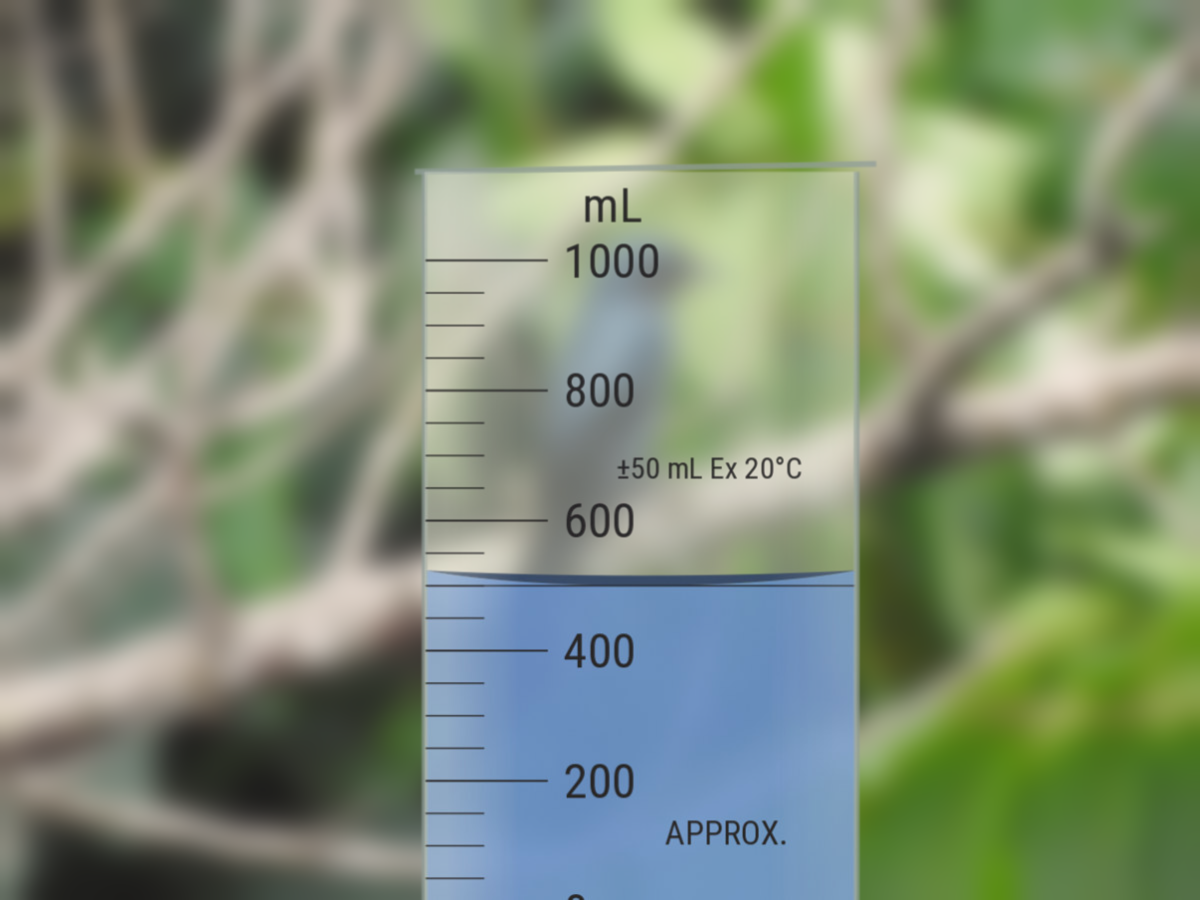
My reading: {"value": 500, "unit": "mL"}
